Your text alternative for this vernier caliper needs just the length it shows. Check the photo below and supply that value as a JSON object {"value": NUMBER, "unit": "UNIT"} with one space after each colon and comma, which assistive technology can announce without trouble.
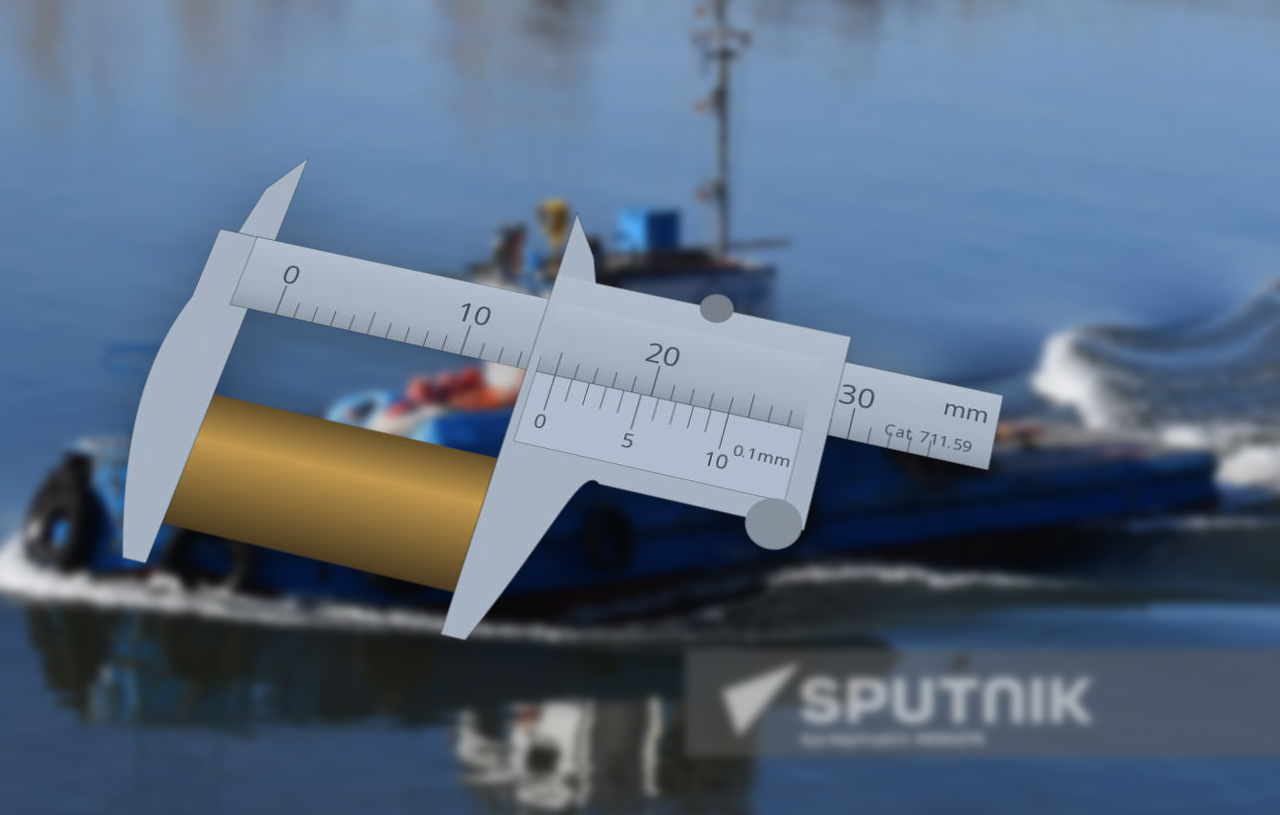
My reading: {"value": 15.0, "unit": "mm"}
